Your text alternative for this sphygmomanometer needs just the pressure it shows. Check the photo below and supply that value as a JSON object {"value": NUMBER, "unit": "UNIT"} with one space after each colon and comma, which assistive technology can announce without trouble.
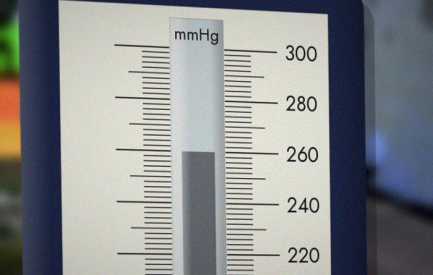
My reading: {"value": 260, "unit": "mmHg"}
